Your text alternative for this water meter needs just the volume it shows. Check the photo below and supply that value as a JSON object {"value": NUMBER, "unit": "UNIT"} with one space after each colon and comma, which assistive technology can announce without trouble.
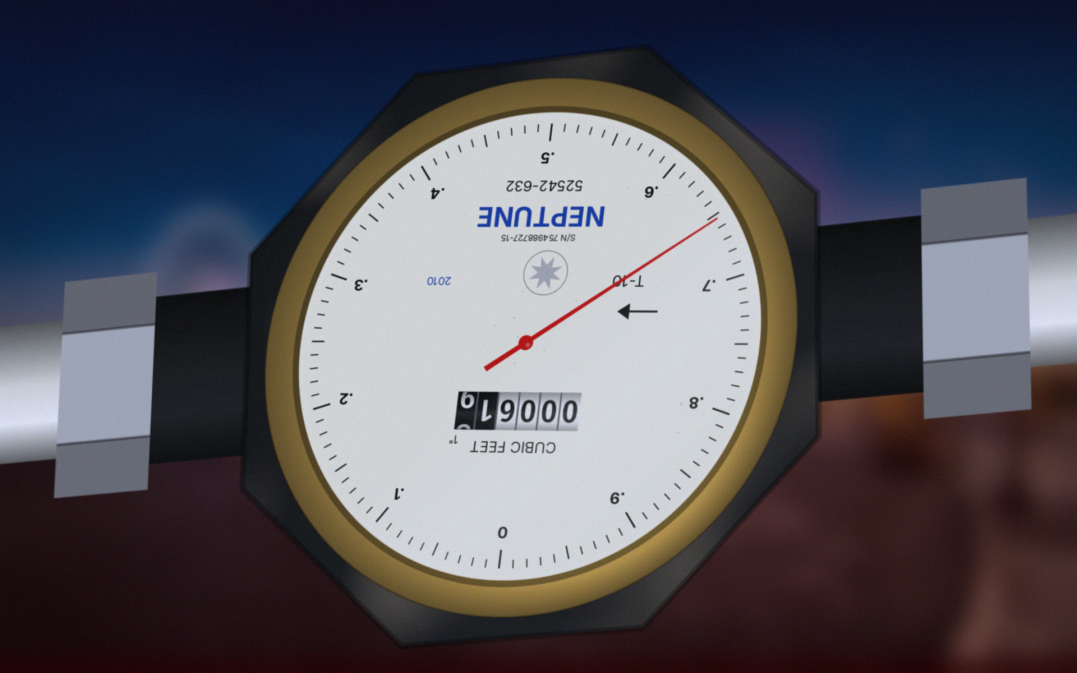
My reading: {"value": 618.65, "unit": "ft³"}
